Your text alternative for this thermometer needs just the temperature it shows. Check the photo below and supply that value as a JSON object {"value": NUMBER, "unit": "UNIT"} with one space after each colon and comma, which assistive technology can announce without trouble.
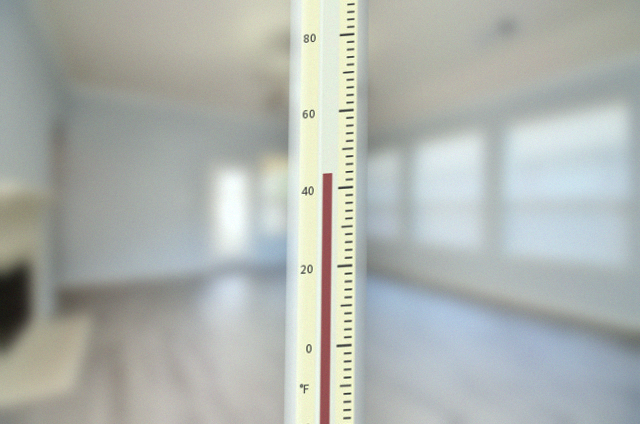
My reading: {"value": 44, "unit": "°F"}
